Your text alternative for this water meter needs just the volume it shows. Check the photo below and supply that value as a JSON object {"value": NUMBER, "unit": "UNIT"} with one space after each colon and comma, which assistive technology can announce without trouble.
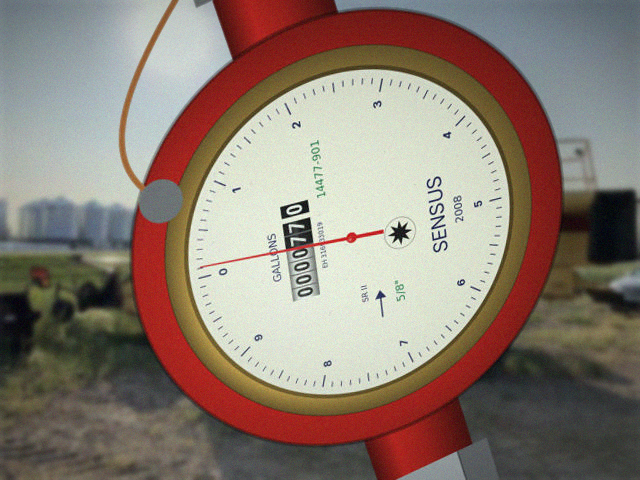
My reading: {"value": 770.1, "unit": "gal"}
